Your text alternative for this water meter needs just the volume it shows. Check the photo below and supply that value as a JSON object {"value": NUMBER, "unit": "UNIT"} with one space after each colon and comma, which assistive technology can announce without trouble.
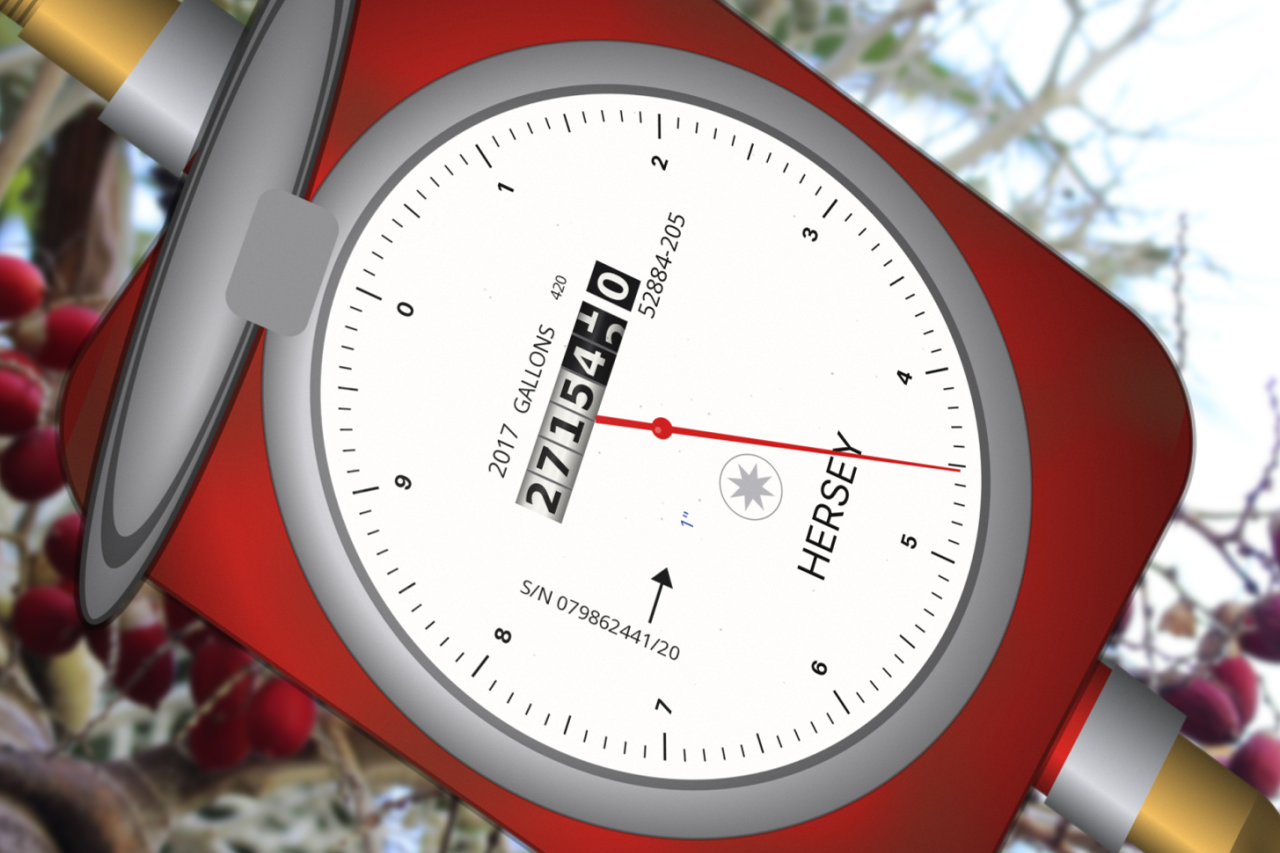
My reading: {"value": 2715414.5, "unit": "gal"}
